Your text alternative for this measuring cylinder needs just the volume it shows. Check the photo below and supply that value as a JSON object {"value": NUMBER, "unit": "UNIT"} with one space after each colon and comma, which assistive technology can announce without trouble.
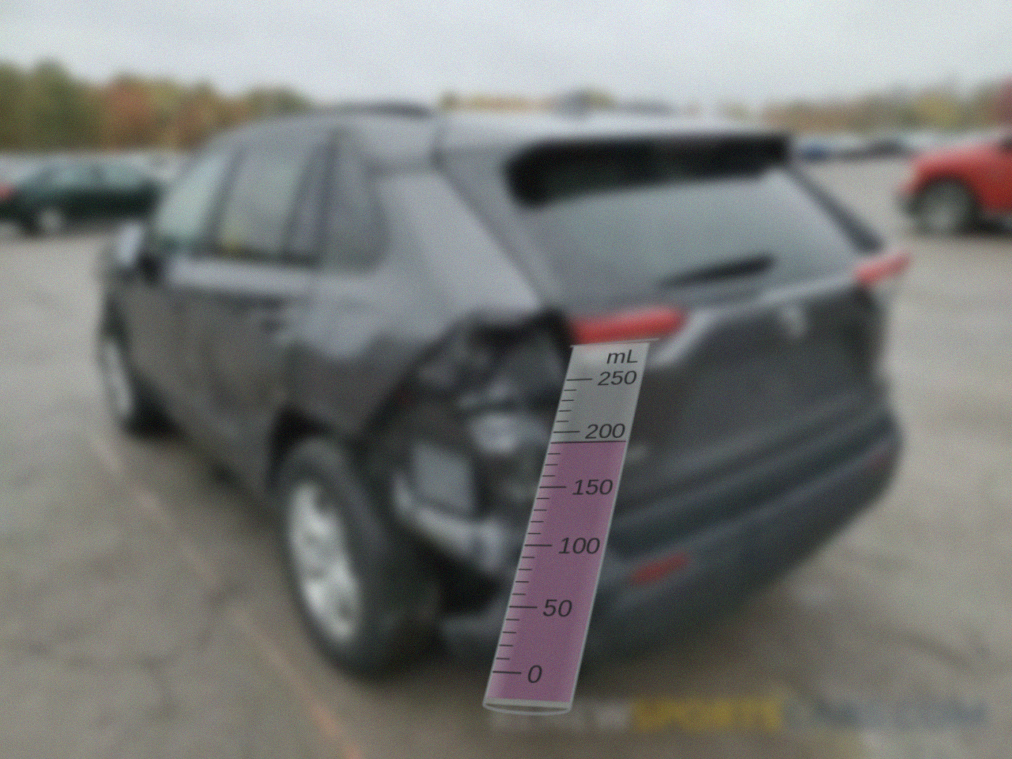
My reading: {"value": 190, "unit": "mL"}
